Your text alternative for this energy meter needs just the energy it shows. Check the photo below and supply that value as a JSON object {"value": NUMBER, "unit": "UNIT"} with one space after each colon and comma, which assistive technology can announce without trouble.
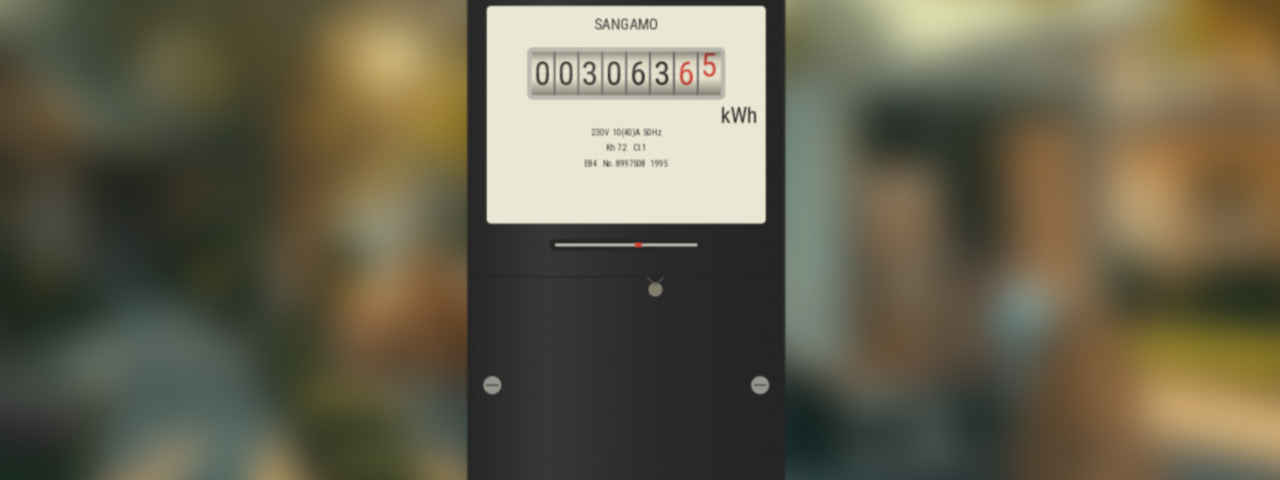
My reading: {"value": 3063.65, "unit": "kWh"}
